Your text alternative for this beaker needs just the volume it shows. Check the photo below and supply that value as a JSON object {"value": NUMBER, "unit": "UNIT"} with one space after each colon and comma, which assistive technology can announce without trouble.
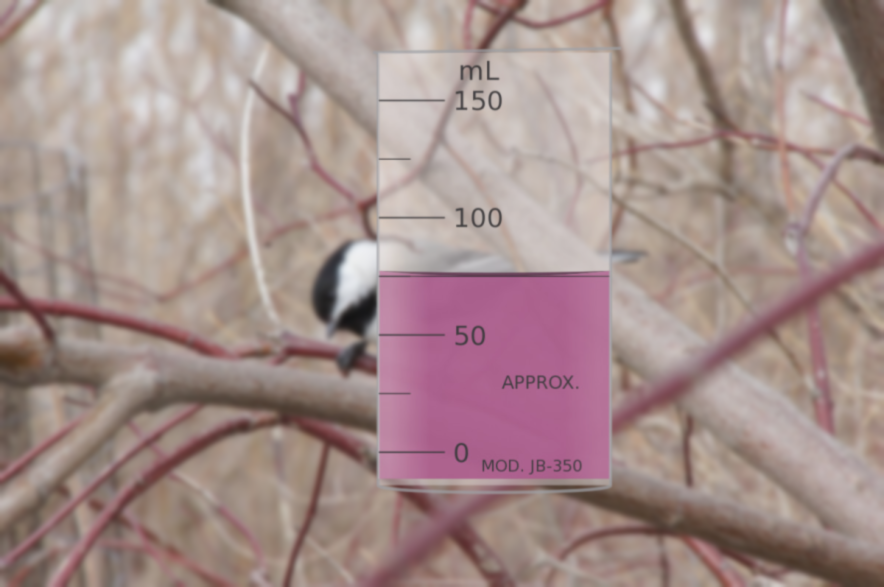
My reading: {"value": 75, "unit": "mL"}
